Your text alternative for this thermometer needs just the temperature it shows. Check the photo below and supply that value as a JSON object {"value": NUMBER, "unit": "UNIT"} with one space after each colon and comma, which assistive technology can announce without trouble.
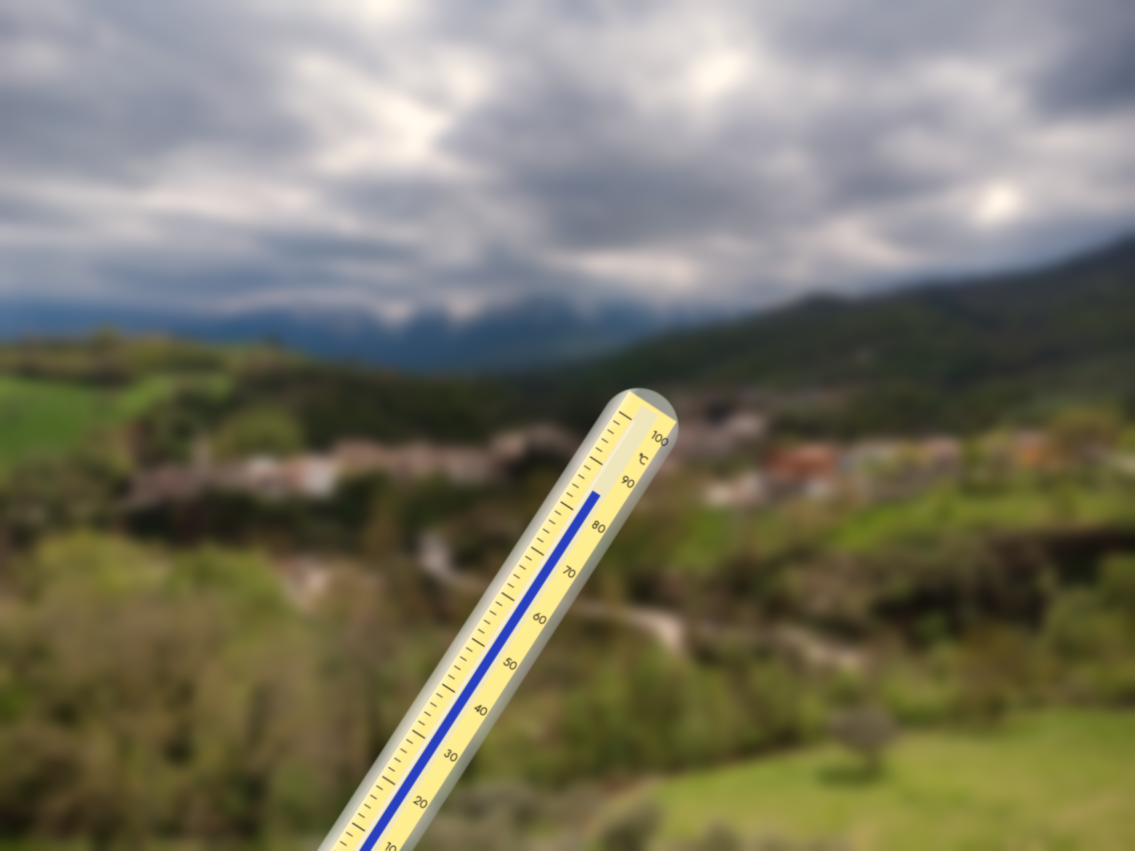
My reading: {"value": 85, "unit": "°C"}
